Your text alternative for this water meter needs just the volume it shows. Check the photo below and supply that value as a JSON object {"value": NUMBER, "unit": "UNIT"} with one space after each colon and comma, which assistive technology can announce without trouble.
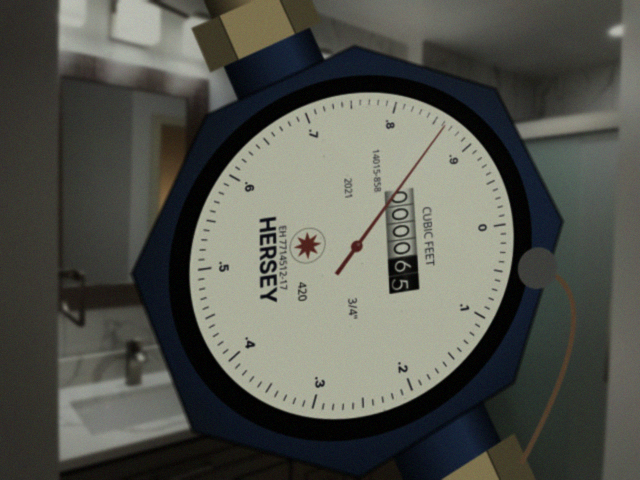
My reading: {"value": 64.86, "unit": "ft³"}
